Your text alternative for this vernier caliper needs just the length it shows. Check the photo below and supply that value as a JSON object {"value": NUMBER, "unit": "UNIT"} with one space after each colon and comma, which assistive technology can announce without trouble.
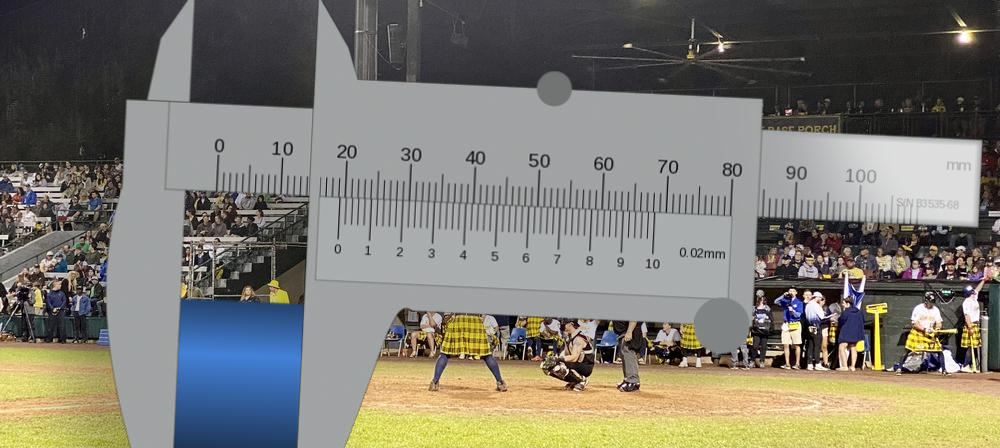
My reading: {"value": 19.2, "unit": "mm"}
